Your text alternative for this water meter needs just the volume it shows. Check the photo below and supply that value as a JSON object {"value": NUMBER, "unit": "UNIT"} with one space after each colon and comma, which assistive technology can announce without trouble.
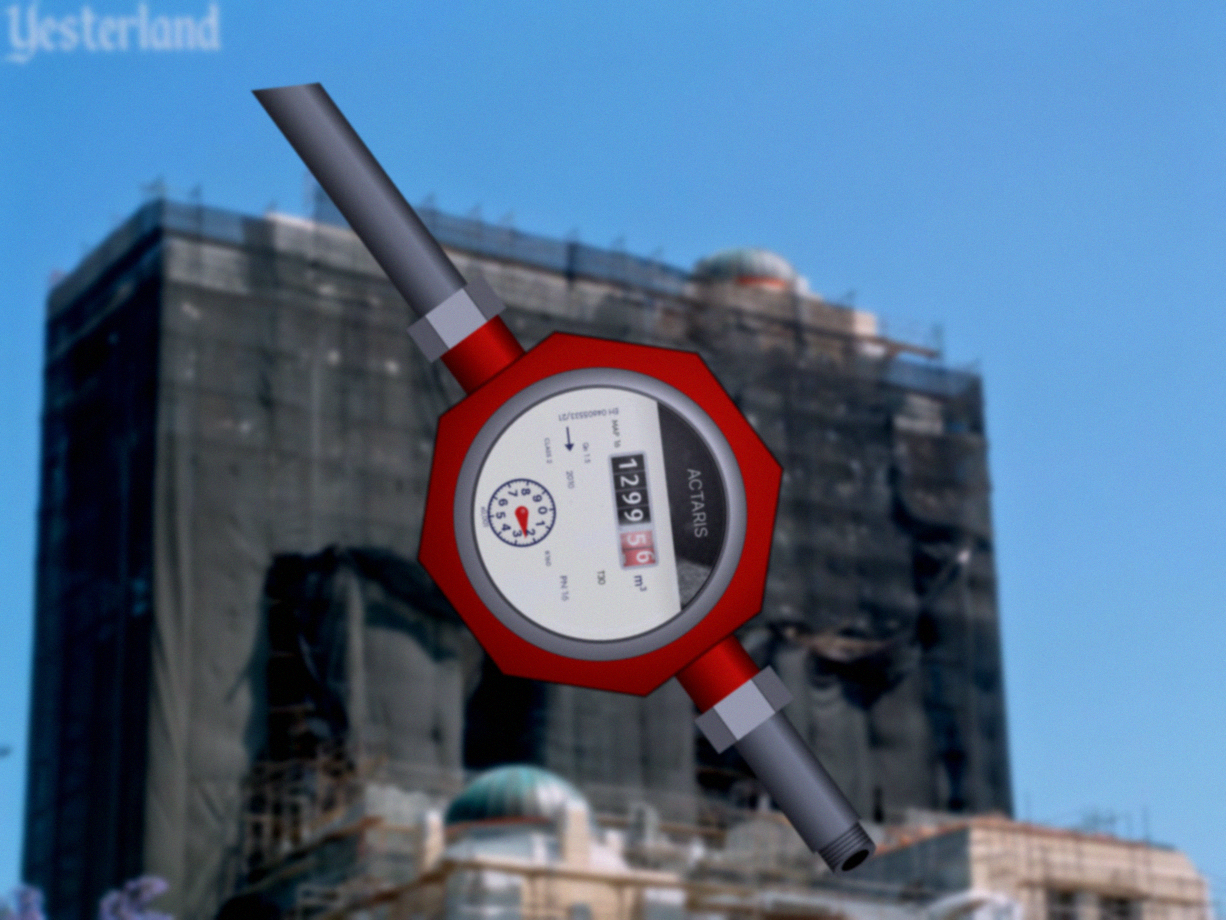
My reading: {"value": 1299.562, "unit": "m³"}
